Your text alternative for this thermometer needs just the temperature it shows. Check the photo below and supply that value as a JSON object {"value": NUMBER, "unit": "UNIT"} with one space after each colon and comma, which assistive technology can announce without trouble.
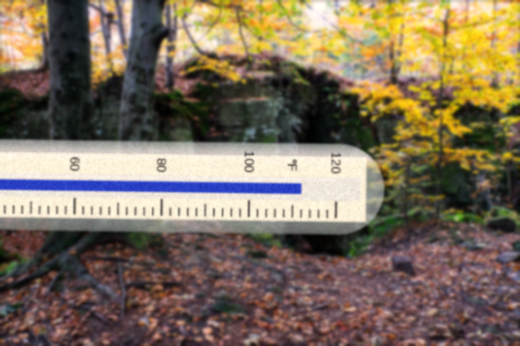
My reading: {"value": 112, "unit": "°F"}
